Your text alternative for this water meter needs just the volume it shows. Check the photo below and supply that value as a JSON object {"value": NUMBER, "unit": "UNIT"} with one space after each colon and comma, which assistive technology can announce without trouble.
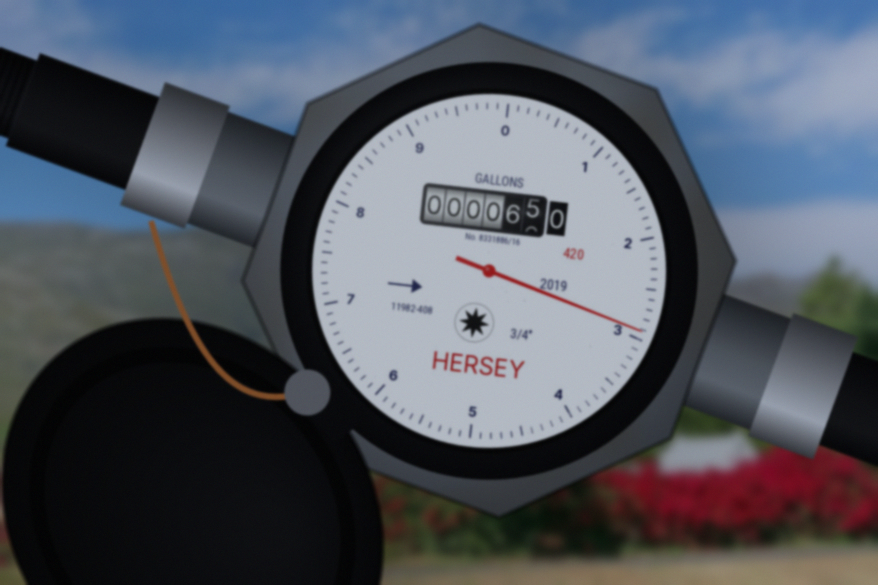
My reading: {"value": 652.9, "unit": "gal"}
